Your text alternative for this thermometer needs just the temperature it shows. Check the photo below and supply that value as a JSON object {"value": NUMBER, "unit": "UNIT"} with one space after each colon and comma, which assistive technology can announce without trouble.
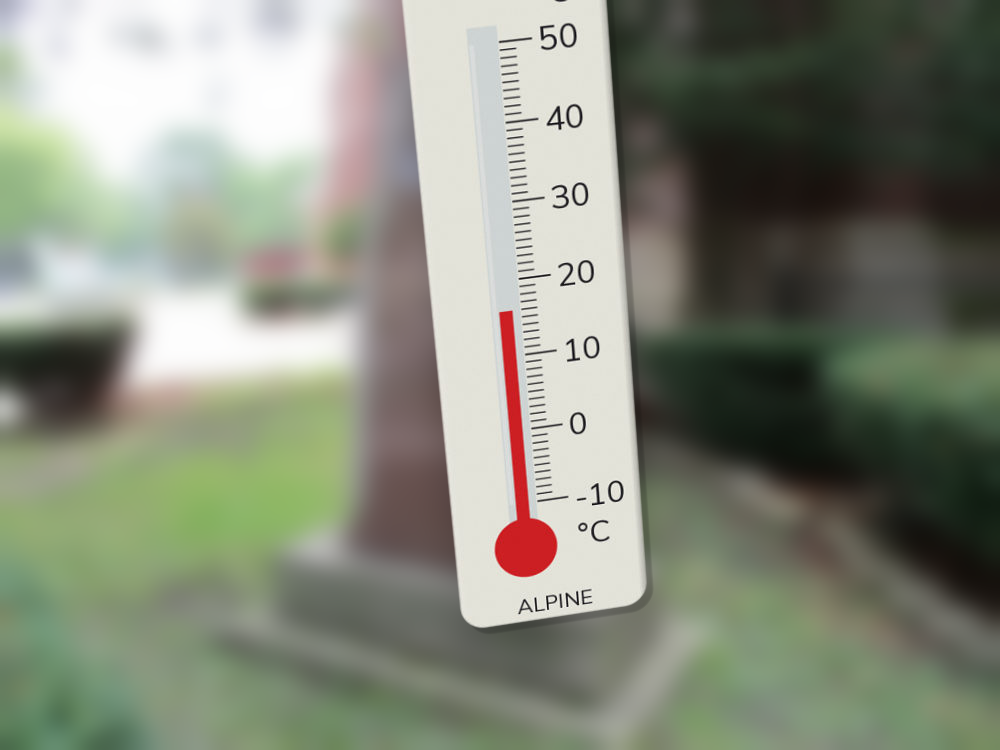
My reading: {"value": 16, "unit": "°C"}
